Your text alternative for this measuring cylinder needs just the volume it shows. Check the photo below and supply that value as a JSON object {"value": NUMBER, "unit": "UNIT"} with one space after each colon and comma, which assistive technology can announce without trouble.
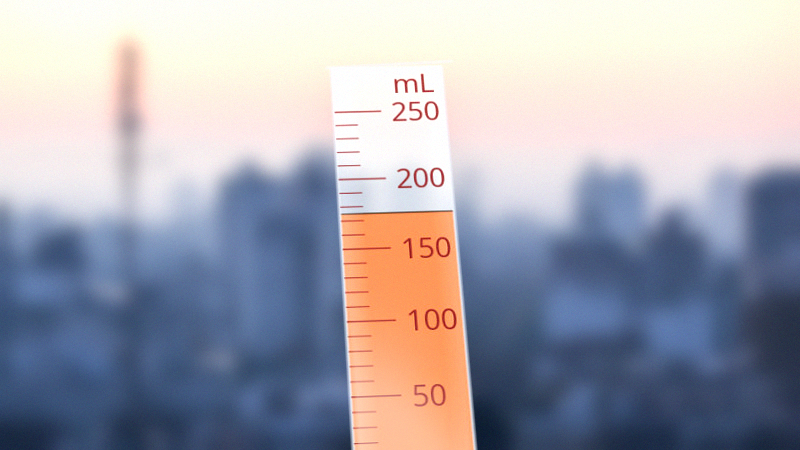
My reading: {"value": 175, "unit": "mL"}
